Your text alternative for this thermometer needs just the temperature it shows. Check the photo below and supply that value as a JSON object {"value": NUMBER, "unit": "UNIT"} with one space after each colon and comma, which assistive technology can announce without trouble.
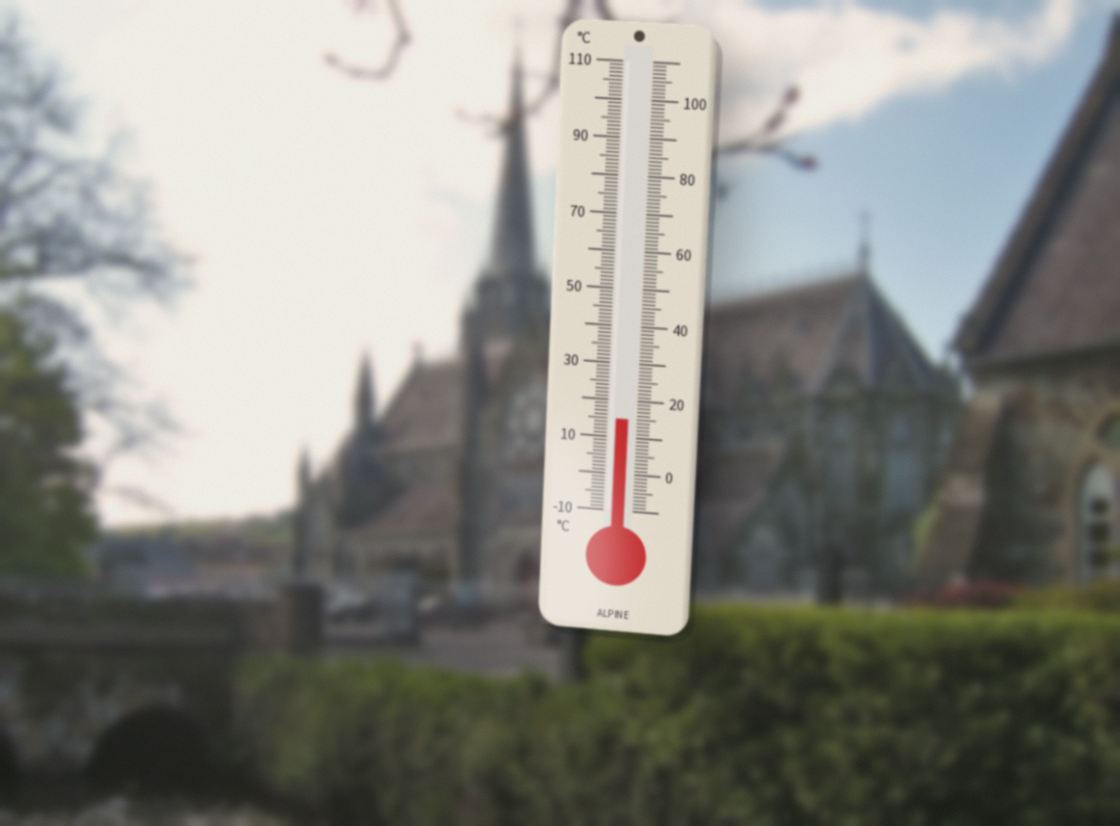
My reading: {"value": 15, "unit": "°C"}
